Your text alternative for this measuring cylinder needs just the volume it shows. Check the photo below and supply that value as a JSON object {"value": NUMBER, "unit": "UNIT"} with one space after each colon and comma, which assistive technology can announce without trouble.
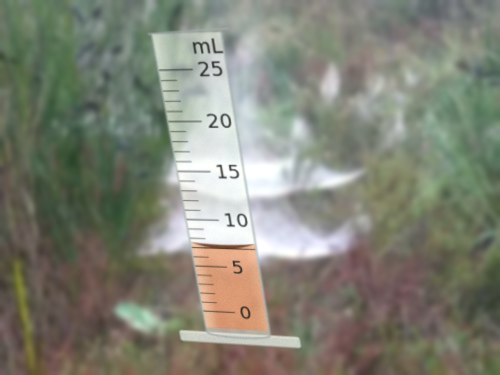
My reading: {"value": 7, "unit": "mL"}
